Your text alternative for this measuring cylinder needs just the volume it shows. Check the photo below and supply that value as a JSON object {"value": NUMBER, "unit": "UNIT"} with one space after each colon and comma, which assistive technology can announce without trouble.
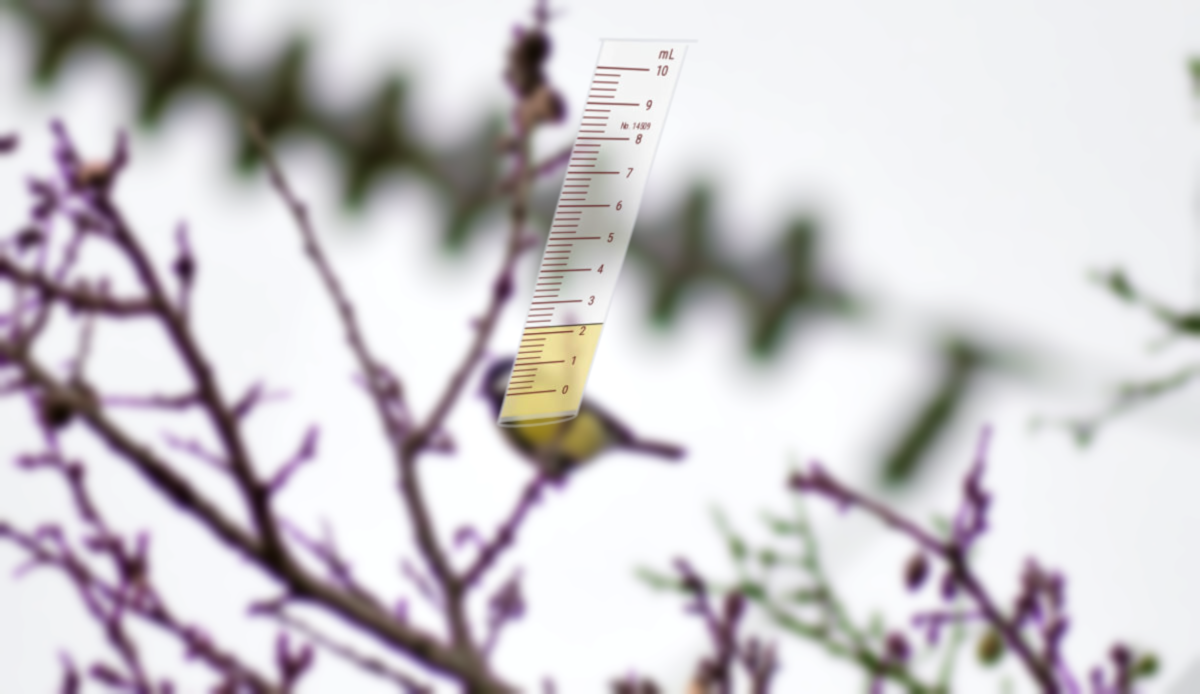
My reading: {"value": 2.2, "unit": "mL"}
